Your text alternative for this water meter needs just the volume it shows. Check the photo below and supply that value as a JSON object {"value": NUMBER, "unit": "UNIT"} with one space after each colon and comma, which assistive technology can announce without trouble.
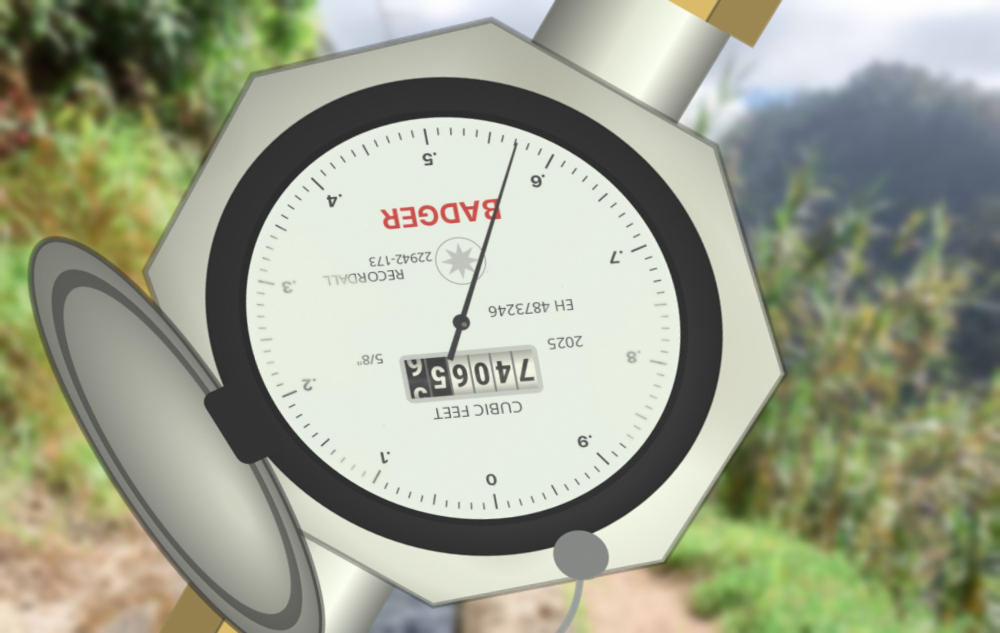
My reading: {"value": 740655.57, "unit": "ft³"}
